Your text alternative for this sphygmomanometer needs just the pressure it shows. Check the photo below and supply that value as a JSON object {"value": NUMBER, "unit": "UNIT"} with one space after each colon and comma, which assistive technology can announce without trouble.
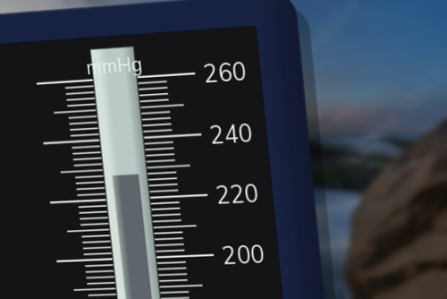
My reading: {"value": 228, "unit": "mmHg"}
